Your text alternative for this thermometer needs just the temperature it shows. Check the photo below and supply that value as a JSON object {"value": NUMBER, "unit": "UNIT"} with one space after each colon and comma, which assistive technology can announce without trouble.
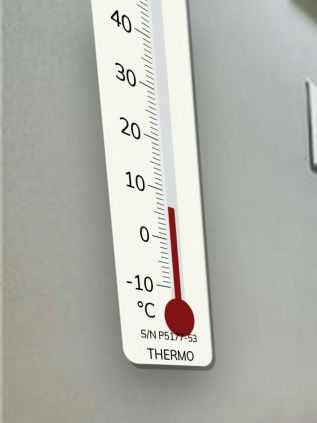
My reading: {"value": 7, "unit": "°C"}
